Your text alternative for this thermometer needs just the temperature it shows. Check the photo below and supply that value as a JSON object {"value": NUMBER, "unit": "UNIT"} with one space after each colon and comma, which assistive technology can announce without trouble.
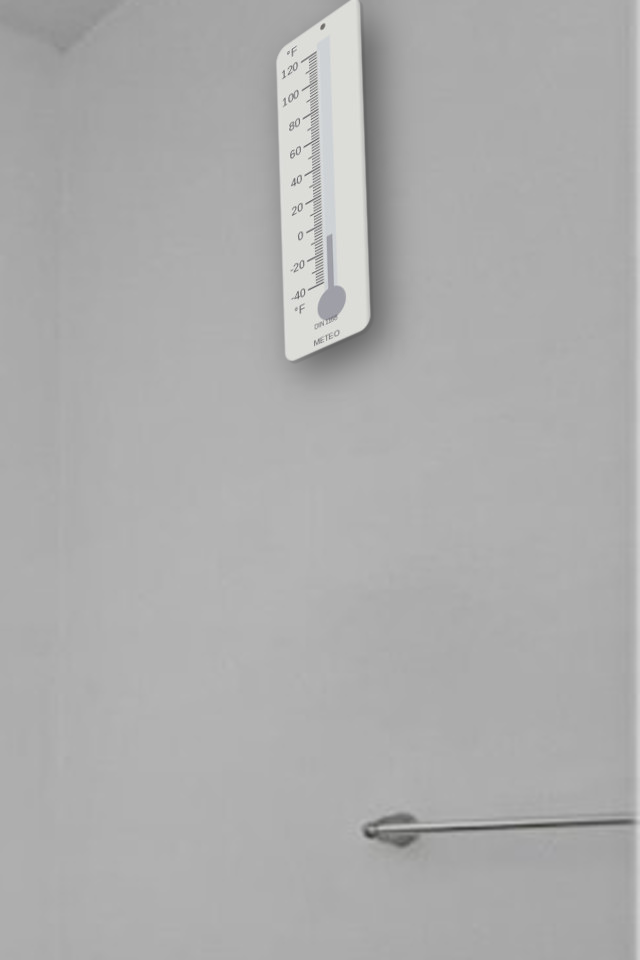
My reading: {"value": -10, "unit": "°F"}
